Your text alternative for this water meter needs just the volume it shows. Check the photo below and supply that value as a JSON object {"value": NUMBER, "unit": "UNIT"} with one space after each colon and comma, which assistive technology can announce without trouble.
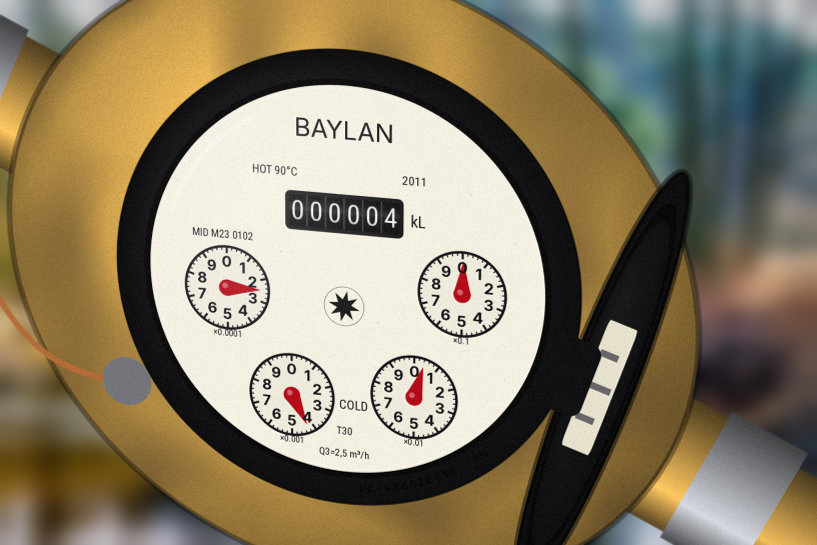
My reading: {"value": 4.0042, "unit": "kL"}
